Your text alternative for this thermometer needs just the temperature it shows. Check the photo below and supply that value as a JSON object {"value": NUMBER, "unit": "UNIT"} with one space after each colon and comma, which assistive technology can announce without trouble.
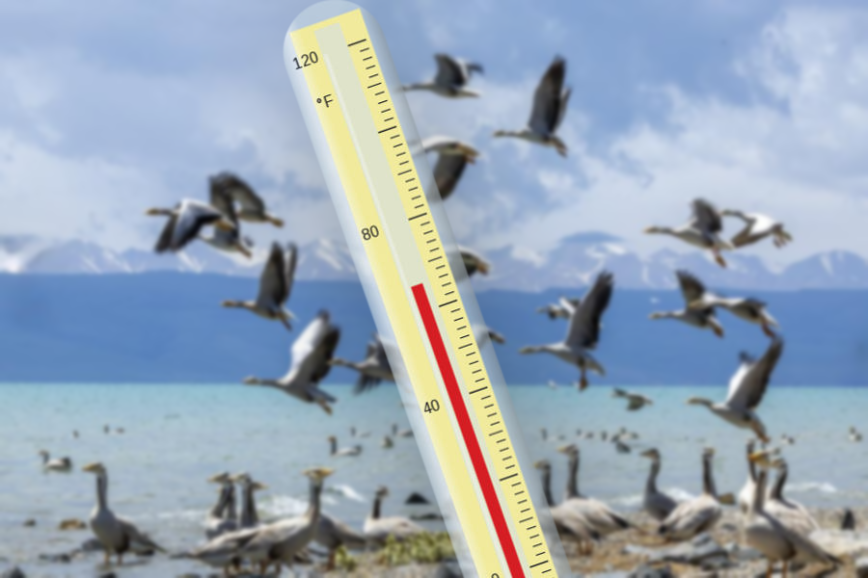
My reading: {"value": 66, "unit": "°F"}
